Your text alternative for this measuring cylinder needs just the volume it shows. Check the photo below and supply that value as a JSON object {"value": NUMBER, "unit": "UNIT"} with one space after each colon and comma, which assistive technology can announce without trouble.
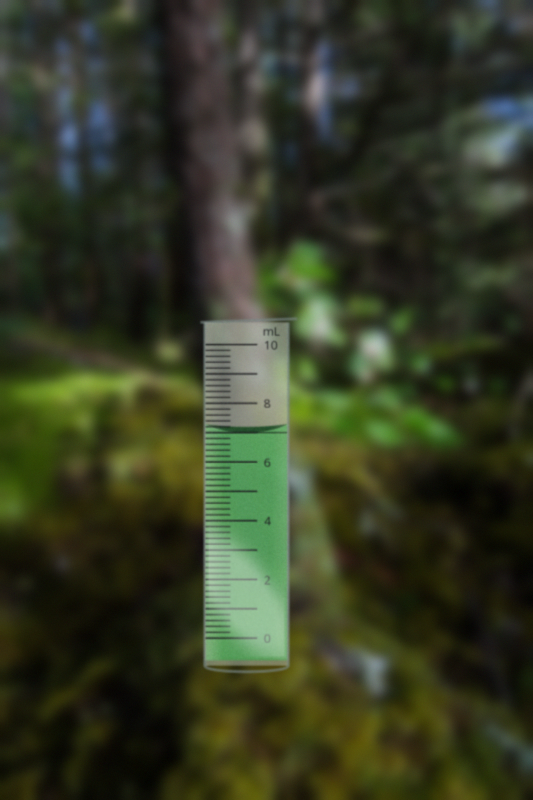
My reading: {"value": 7, "unit": "mL"}
